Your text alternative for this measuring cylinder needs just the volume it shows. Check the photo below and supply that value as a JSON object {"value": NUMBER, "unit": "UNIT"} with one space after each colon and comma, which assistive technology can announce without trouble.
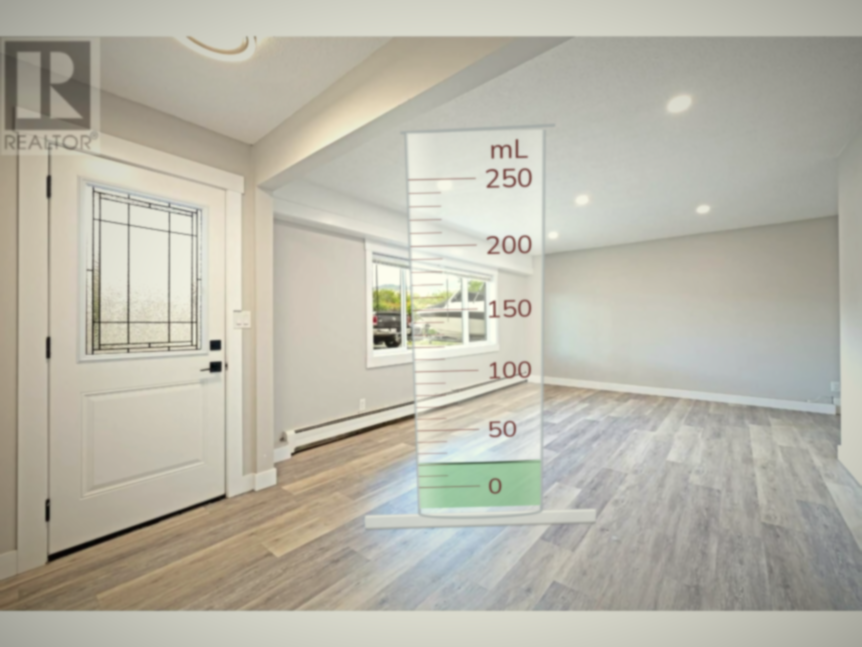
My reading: {"value": 20, "unit": "mL"}
